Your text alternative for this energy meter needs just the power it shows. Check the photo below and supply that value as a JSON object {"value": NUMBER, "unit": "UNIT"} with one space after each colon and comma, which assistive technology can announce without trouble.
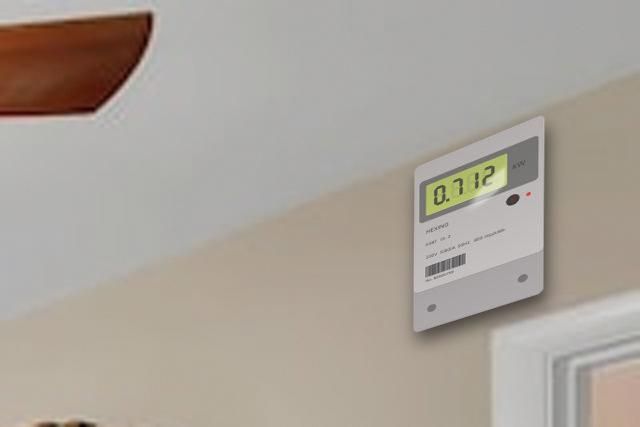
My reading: {"value": 0.712, "unit": "kW"}
